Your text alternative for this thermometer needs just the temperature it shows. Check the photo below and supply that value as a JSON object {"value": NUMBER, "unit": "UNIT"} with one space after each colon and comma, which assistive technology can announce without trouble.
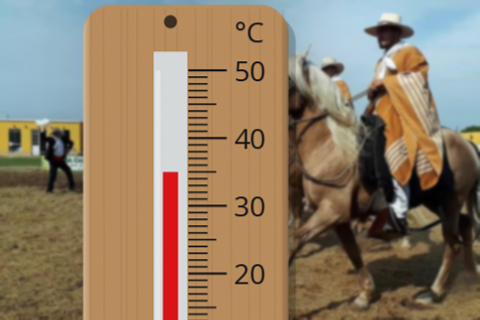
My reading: {"value": 35, "unit": "°C"}
